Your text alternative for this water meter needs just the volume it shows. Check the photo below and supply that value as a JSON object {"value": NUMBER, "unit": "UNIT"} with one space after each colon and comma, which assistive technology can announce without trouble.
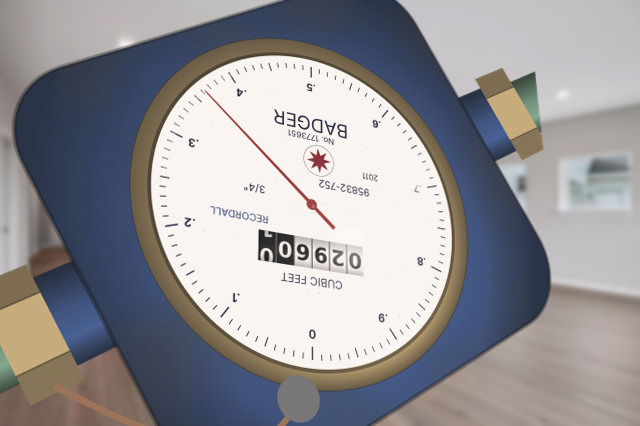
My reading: {"value": 29600.36, "unit": "ft³"}
